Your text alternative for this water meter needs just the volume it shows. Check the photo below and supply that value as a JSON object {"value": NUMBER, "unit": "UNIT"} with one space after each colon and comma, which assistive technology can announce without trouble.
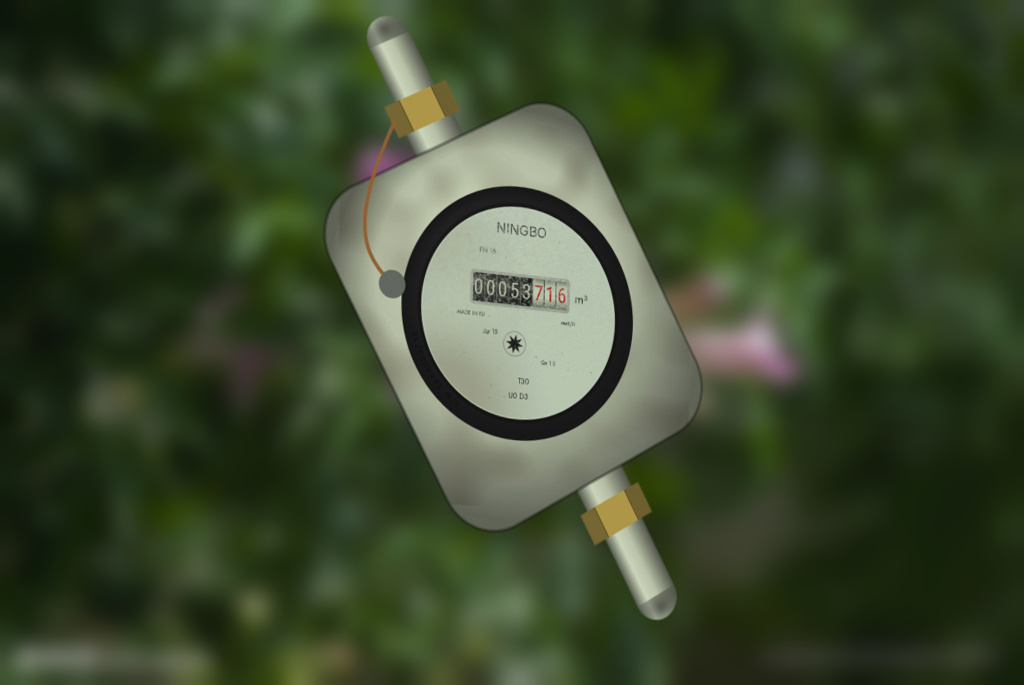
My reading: {"value": 53.716, "unit": "m³"}
